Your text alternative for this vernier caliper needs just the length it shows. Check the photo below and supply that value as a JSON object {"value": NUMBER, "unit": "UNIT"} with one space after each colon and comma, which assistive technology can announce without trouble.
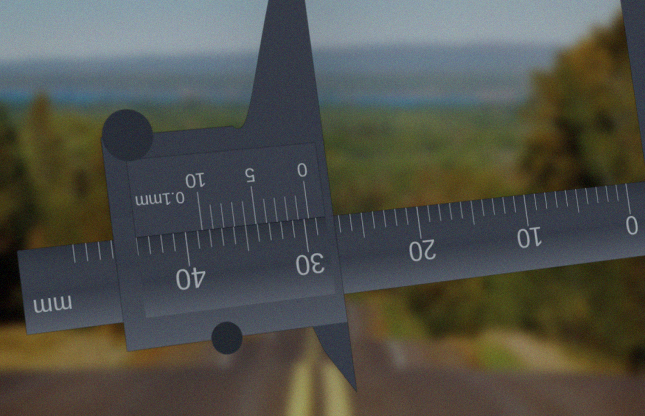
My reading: {"value": 29.6, "unit": "mm"}
